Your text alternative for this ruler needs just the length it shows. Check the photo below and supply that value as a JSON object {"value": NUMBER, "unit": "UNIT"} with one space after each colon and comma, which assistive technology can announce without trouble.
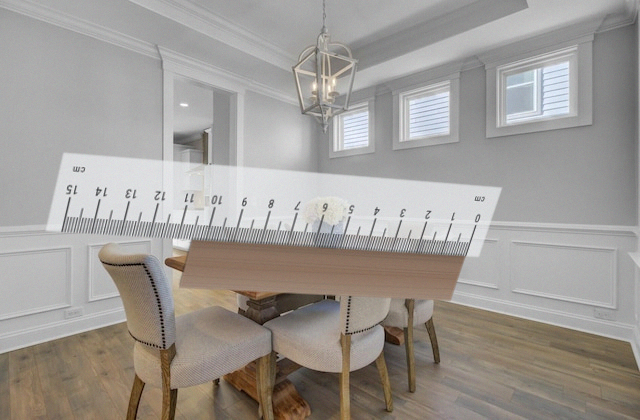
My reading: {"value": 10.5, "unit": "cm"}
